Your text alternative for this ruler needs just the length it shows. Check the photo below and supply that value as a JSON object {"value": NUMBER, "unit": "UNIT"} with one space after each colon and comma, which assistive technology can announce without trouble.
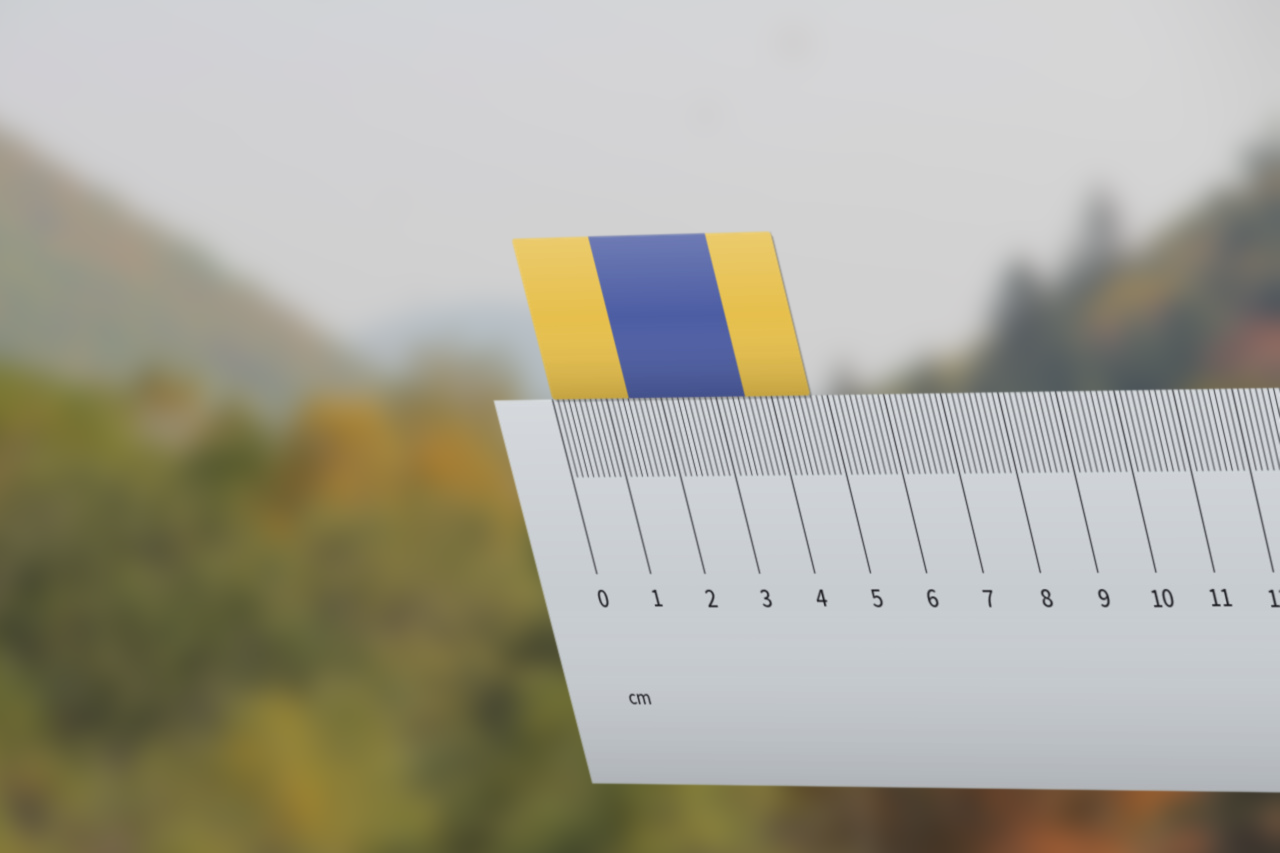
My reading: {"value": 4.7, "unit": "cm"}
